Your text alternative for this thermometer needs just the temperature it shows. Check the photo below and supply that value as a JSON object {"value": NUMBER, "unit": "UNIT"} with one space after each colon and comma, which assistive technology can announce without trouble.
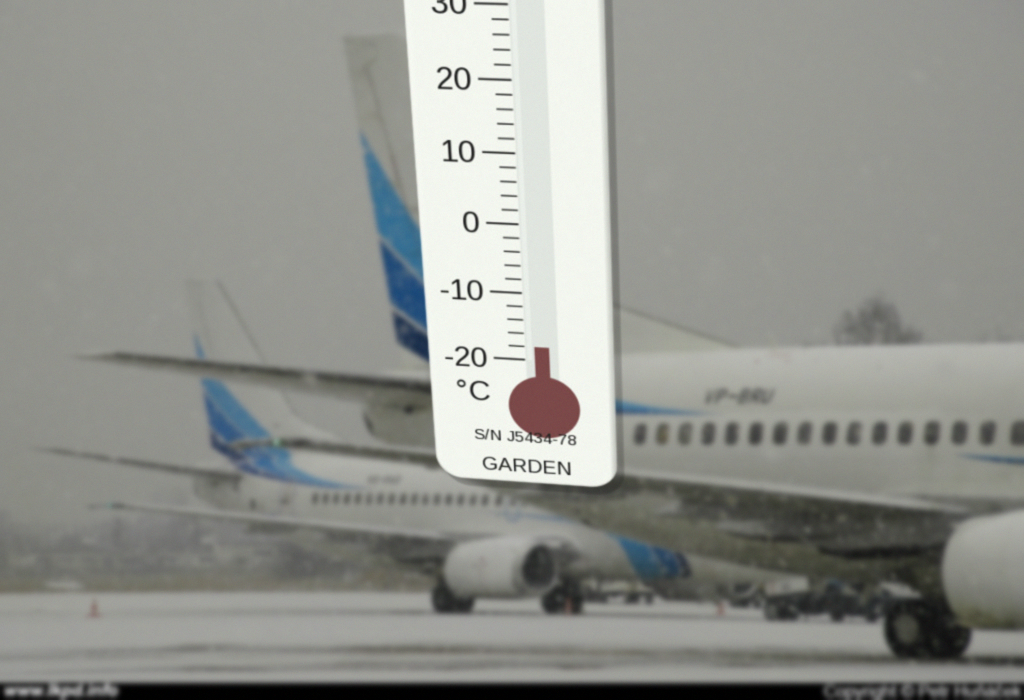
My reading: {"value": -18, "unit": "°C"}
